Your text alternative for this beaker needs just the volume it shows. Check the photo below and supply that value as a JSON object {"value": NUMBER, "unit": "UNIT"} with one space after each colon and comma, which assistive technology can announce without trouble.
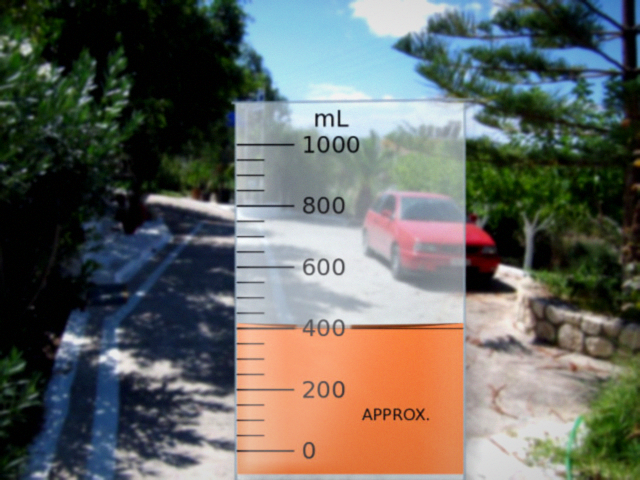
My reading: {"value": 400, "unit": "mL"}
